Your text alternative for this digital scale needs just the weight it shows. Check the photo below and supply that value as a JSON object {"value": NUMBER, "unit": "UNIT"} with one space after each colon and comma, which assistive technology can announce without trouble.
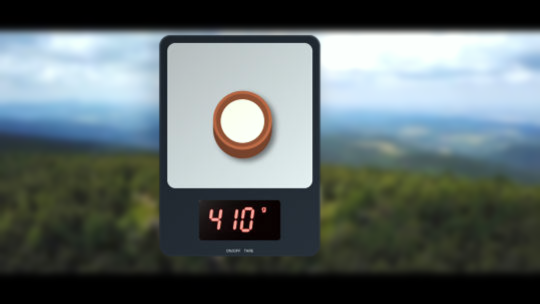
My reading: {"value": 410, "unit": "g"}
